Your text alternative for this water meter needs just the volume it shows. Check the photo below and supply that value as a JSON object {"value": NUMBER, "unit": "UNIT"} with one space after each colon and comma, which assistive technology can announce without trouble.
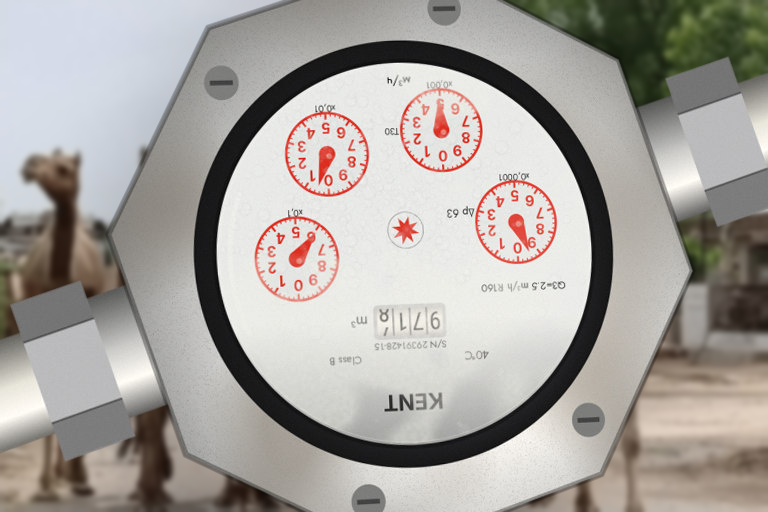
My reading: {"value": 9717.6049, "unit": "m³"}
